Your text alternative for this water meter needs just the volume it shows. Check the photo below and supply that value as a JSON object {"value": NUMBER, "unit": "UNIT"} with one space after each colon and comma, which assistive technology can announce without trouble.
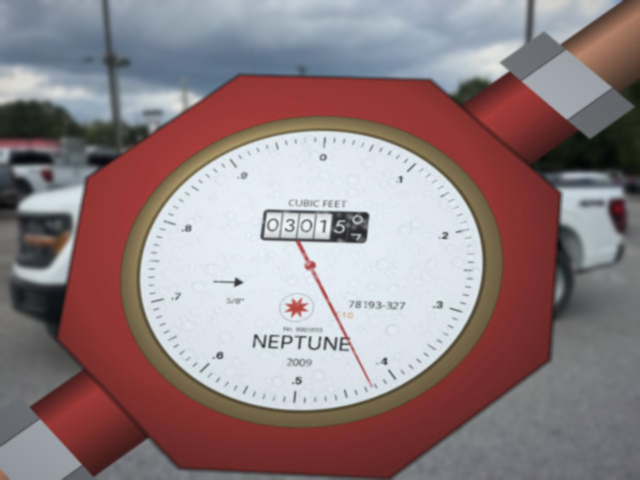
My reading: {"value": 30156.42, "unit": "ft³"}
